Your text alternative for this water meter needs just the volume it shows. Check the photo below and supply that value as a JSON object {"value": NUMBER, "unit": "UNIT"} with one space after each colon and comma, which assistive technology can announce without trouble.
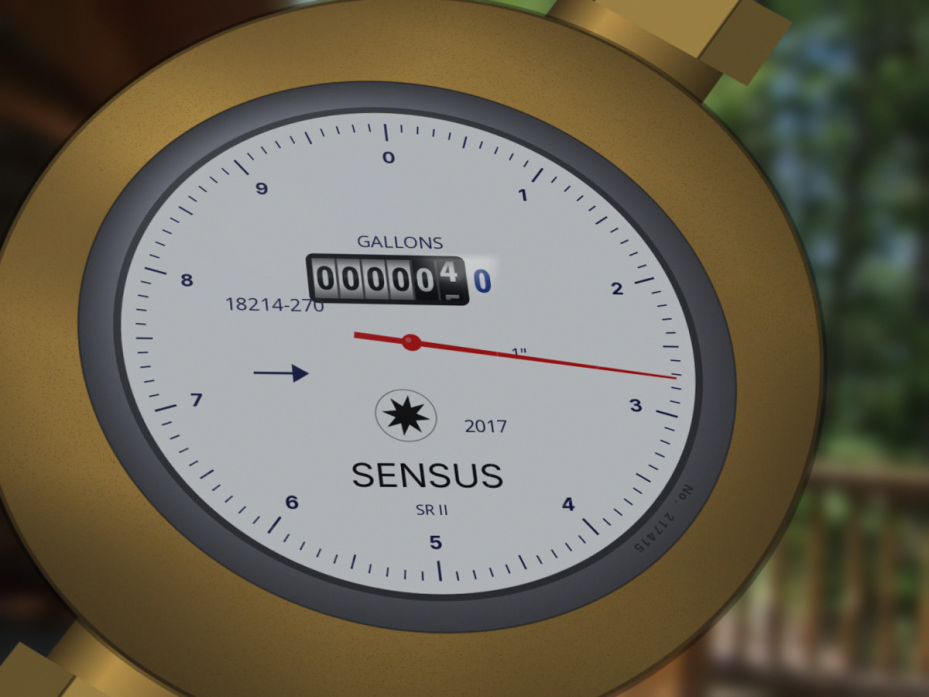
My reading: {"value": 42.7, "unit": "gal"}
